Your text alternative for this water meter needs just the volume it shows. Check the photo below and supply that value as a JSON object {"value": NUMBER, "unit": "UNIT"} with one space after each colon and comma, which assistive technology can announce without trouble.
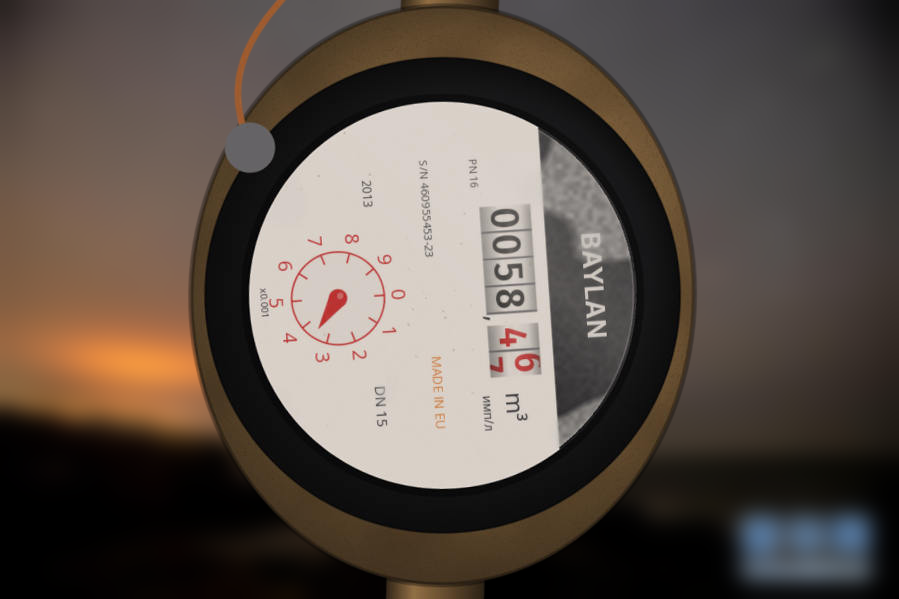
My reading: {"value": 58.463, "unit": "m³"}
